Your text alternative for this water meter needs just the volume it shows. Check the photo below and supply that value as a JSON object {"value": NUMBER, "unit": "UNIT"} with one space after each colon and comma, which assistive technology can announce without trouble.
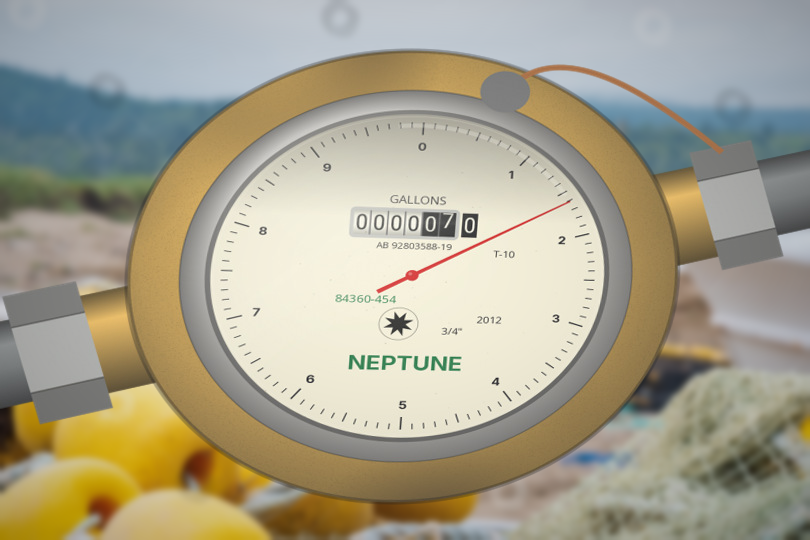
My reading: {"value": 71.6, "unit": "gal"}
